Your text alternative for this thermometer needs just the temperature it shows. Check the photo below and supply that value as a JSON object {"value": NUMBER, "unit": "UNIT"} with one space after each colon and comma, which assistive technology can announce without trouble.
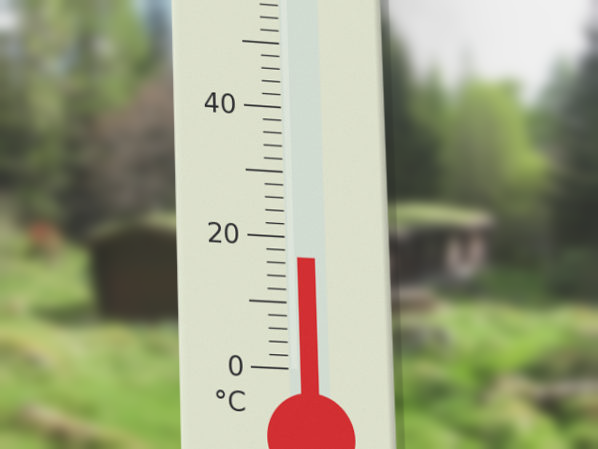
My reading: {"value": 17, "unit": "°C"}
